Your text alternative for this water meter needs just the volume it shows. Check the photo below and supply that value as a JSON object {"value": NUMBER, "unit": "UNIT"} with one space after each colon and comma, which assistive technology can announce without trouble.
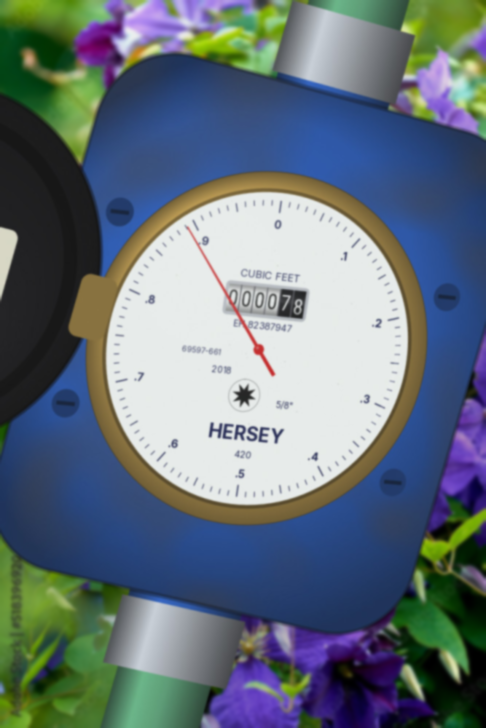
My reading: {"value": 77.89, "unit": "ft³"}
